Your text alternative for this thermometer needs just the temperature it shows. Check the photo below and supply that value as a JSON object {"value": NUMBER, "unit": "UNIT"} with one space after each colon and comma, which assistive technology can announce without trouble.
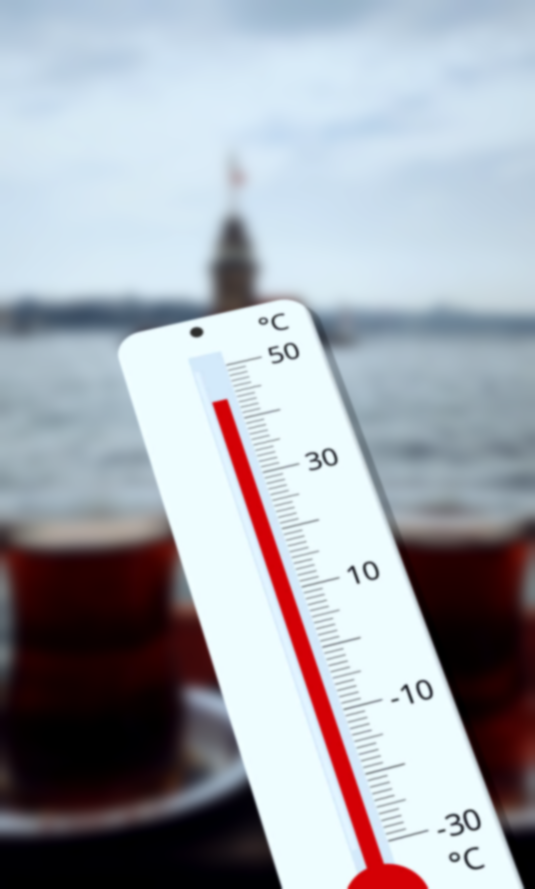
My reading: {"value": 44, "unit": "°C"}
